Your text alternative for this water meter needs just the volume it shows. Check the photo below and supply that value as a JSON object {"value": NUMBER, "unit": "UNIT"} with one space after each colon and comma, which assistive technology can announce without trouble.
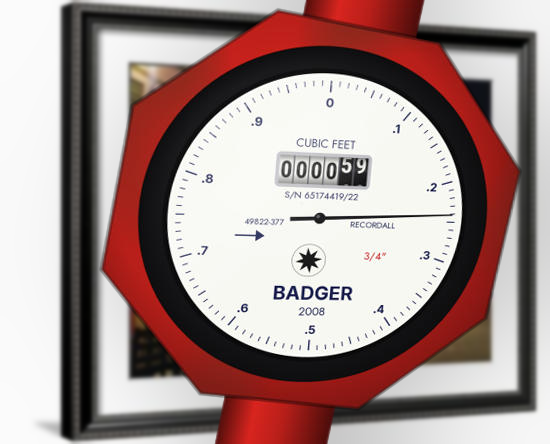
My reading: {"value": 59.24, "unit": "ft³"}
